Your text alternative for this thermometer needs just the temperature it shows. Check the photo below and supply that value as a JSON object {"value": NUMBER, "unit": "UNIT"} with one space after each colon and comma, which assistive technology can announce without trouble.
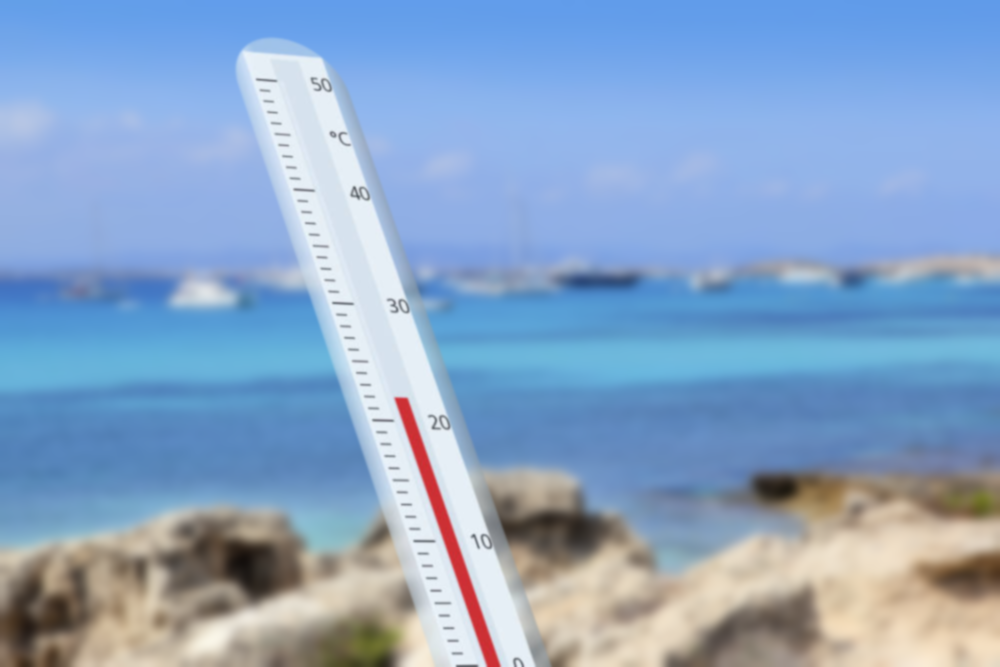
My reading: {"value": 22, "unit": "°C"}
